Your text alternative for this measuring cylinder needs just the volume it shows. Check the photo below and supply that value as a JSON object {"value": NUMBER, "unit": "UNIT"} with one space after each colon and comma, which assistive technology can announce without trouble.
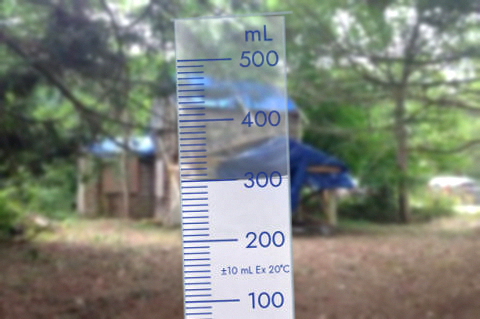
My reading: {"value": 300, "unit": "mL"}
